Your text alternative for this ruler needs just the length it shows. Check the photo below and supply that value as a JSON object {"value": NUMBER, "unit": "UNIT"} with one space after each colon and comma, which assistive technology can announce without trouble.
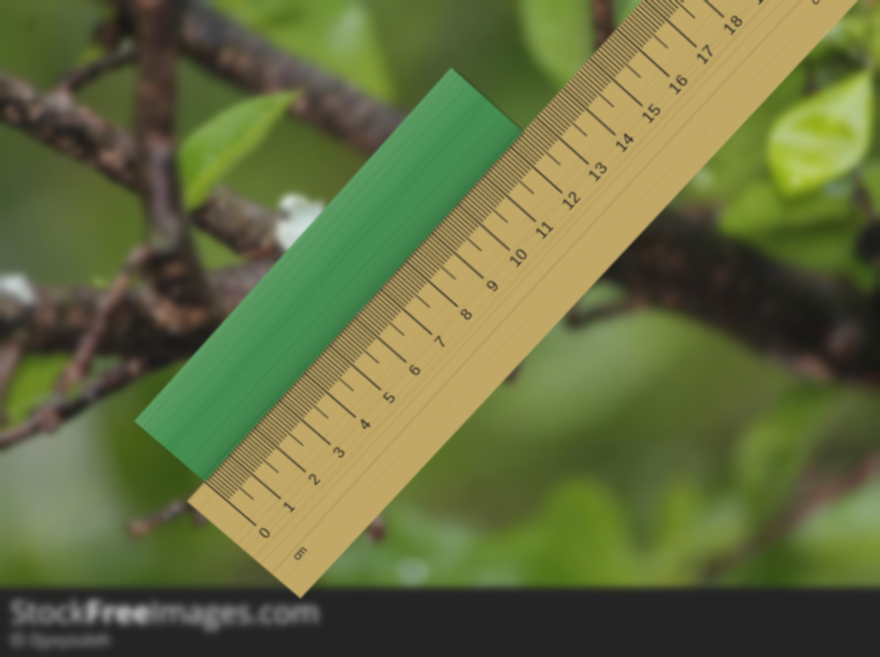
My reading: {"value": 12.5, "unit": "cm"}
